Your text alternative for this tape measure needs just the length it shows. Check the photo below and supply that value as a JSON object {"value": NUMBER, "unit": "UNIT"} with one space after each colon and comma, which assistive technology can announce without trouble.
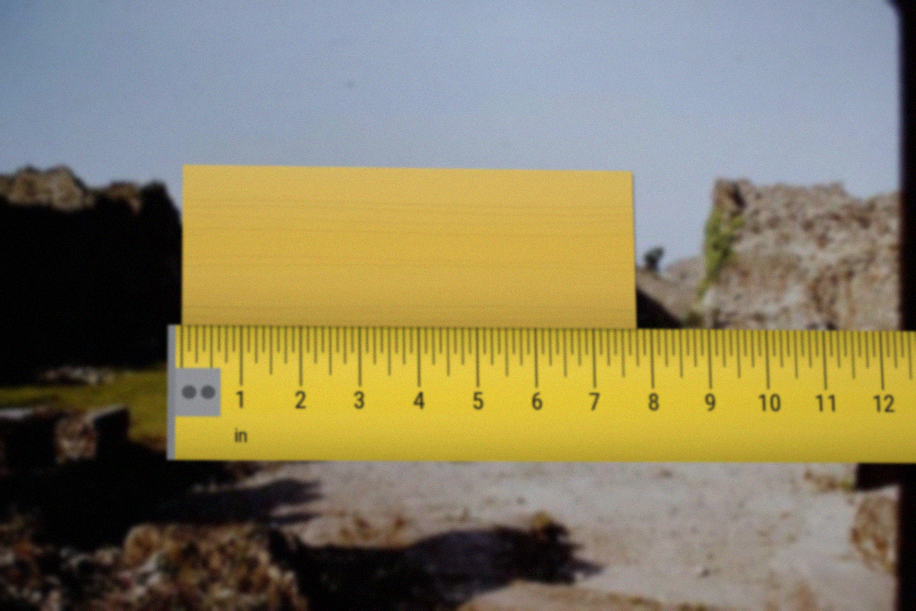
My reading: {"value": 7.75, "unit": "in"}
